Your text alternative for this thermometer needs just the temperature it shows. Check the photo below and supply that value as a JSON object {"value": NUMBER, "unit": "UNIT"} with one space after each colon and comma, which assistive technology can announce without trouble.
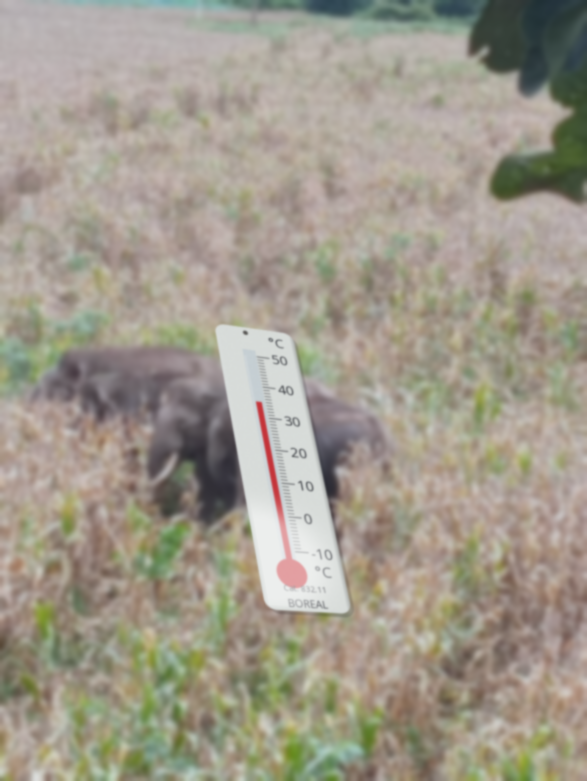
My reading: {"value": 35, "unit": "°C"}
